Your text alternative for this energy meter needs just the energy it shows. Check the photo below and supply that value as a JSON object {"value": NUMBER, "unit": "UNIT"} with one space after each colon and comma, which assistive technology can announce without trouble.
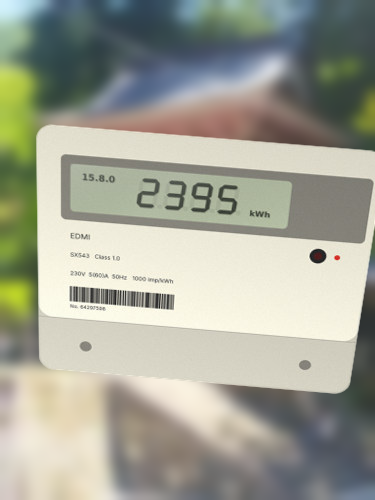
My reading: {"value": 2395, "unit": "kWh"}
